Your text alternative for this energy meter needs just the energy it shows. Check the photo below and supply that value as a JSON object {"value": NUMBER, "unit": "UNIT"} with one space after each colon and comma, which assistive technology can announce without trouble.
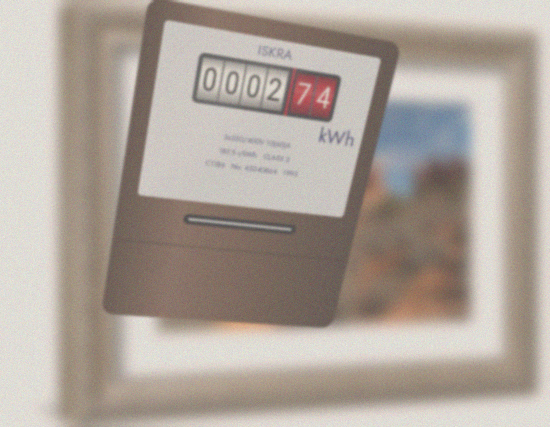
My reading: {"value": 2.74, "unit": "kWh"}
